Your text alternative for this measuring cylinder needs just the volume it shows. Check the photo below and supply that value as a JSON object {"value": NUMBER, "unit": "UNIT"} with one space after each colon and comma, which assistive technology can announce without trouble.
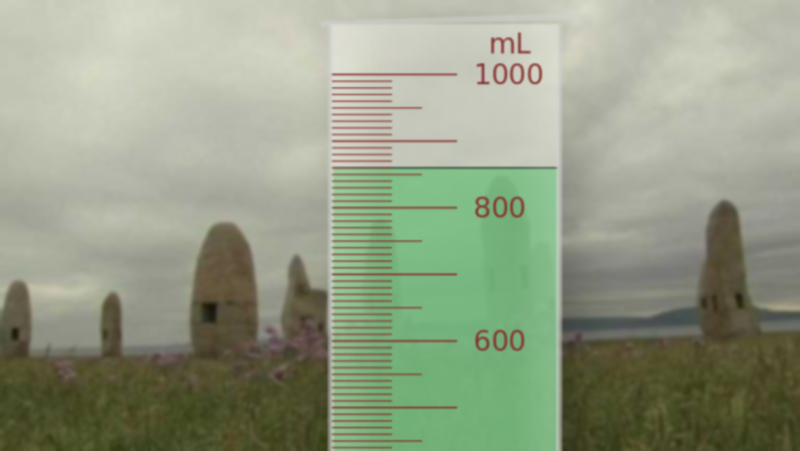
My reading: {"value": 860, "unit": "mL"}
